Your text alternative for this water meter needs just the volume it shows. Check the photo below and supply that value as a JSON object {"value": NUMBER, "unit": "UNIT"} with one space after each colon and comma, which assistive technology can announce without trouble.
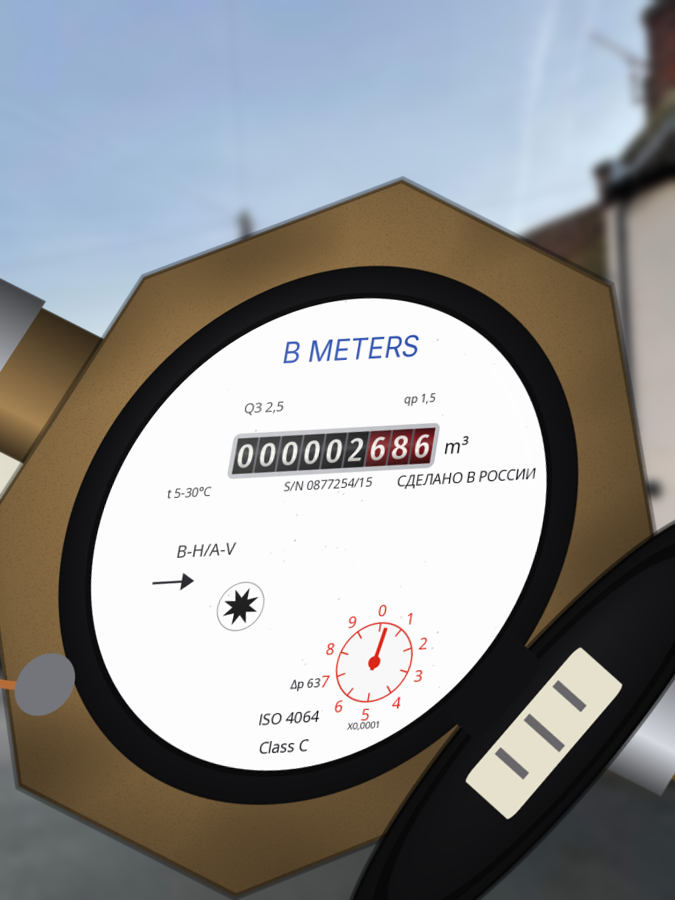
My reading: {"value": 2.6860, "unit": "m³"}
